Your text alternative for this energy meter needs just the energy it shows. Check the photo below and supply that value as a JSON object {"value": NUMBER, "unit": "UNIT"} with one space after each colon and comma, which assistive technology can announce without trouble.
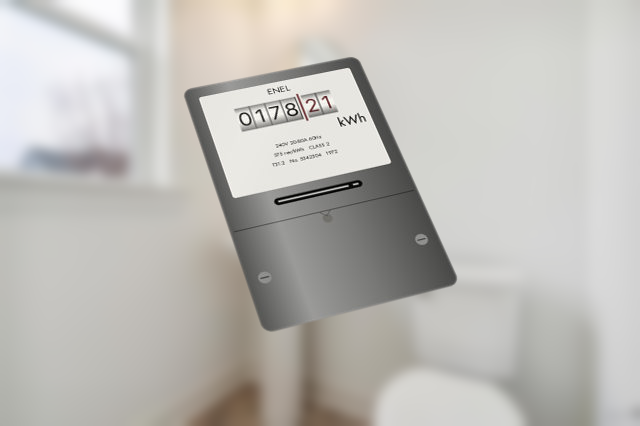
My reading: {"value": 178.21, "unit": "kWh"}
